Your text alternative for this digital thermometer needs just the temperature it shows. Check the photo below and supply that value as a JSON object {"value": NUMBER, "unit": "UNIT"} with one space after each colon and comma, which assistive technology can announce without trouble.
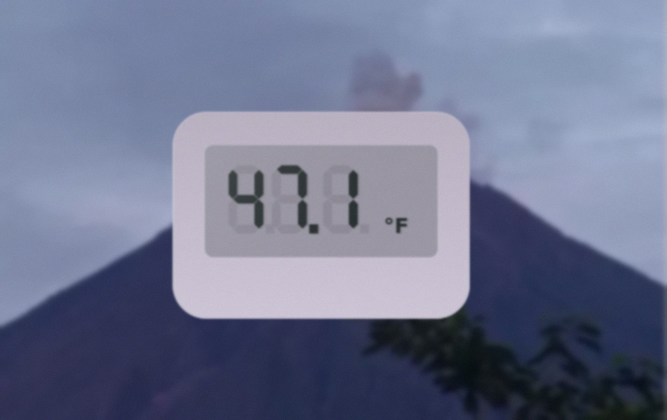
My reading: {"value": 47.1, "unit": "°F"}
